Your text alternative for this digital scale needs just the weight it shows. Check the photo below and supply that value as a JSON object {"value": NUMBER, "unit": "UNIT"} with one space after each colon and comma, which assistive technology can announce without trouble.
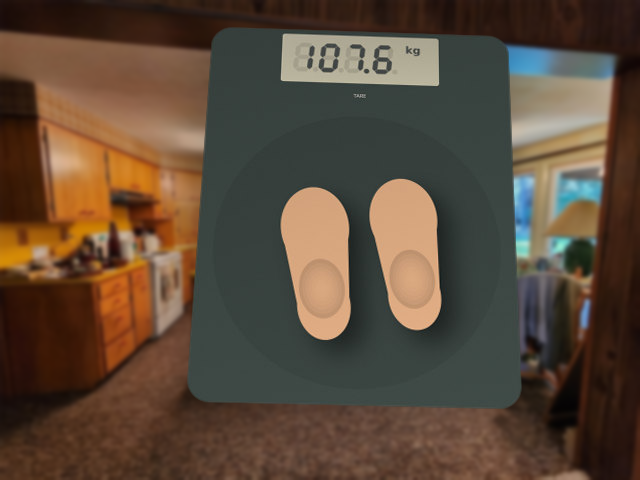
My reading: {"value": 107.6, "unit": "kg"}
